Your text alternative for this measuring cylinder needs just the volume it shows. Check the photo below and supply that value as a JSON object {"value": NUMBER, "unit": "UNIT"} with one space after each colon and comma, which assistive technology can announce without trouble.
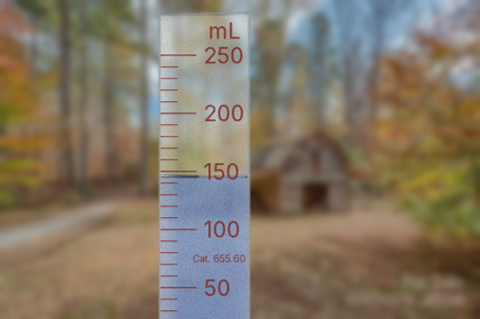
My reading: {"value": 145, "unit": "mL"}
